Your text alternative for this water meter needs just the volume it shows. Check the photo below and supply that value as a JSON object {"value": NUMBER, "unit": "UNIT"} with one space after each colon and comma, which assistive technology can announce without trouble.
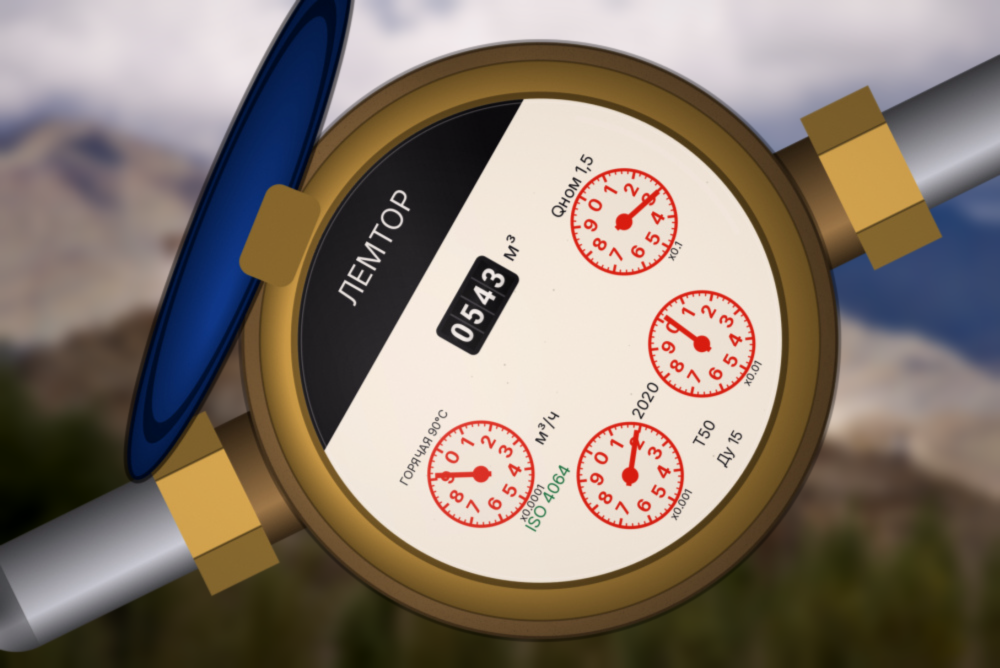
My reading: {"value": 543.3019, "unit": "m³"}
